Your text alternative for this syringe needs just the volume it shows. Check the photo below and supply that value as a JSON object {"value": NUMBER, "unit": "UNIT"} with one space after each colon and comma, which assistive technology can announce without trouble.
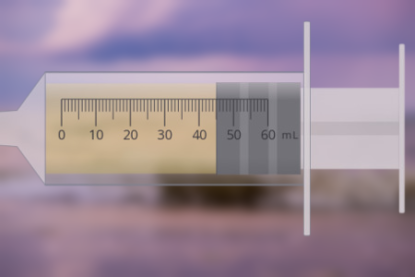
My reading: {"value": 45, "unit": "mL"}
